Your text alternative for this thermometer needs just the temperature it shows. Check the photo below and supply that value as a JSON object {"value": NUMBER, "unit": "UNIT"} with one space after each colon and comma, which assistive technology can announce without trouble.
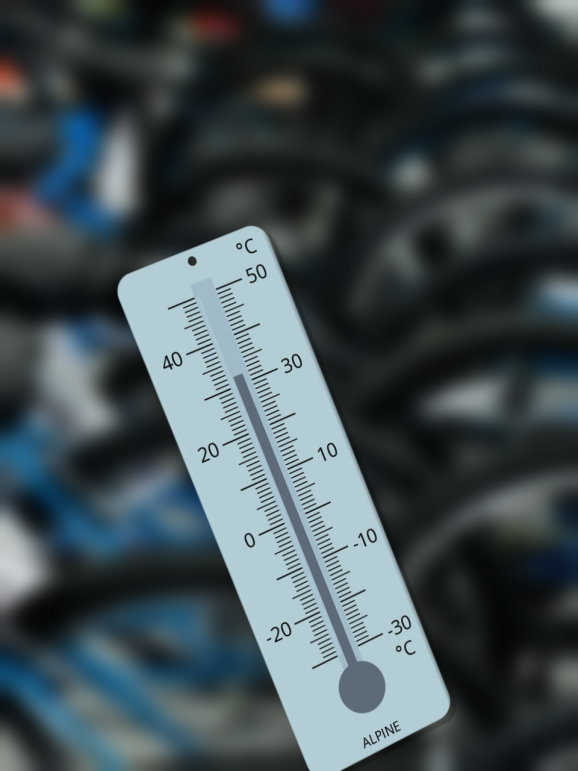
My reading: {"value": 32, "unit": "°C"}
